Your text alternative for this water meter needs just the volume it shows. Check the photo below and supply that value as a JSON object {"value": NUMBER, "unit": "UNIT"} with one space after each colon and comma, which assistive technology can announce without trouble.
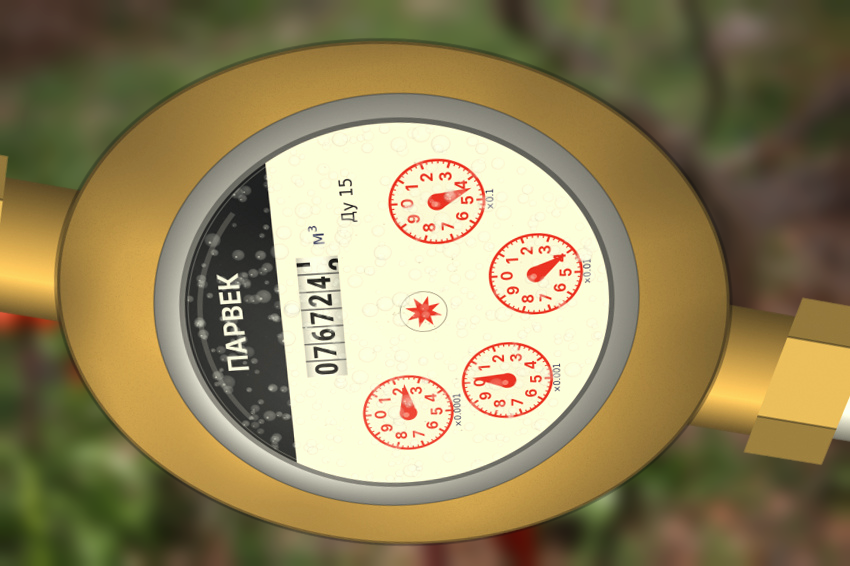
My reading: {"value": 767241.4402, "unit": "m³"}
